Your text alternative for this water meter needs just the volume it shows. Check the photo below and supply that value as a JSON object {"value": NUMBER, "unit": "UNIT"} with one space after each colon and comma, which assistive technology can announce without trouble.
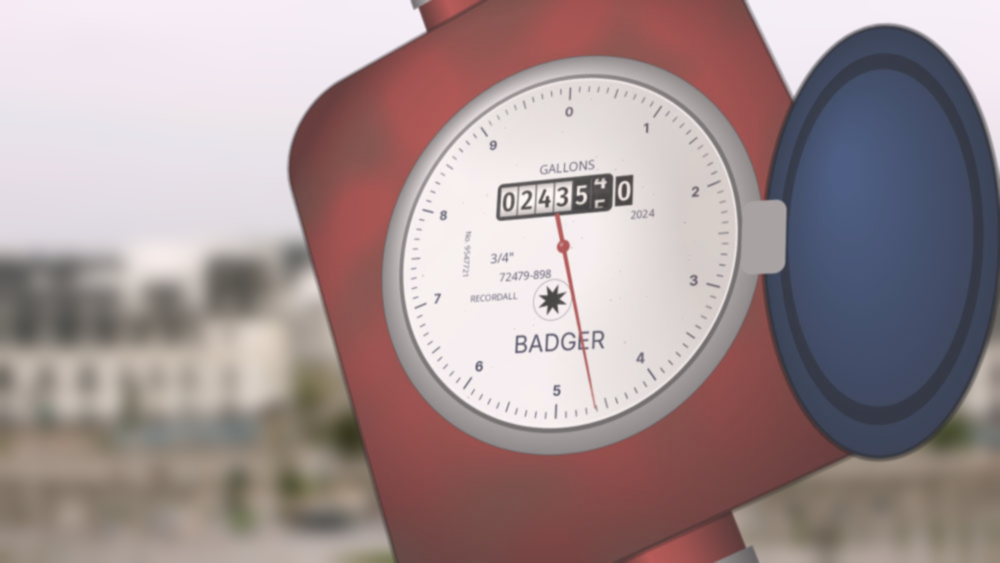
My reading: {"value": 243544.6, "unit": "gal"}
